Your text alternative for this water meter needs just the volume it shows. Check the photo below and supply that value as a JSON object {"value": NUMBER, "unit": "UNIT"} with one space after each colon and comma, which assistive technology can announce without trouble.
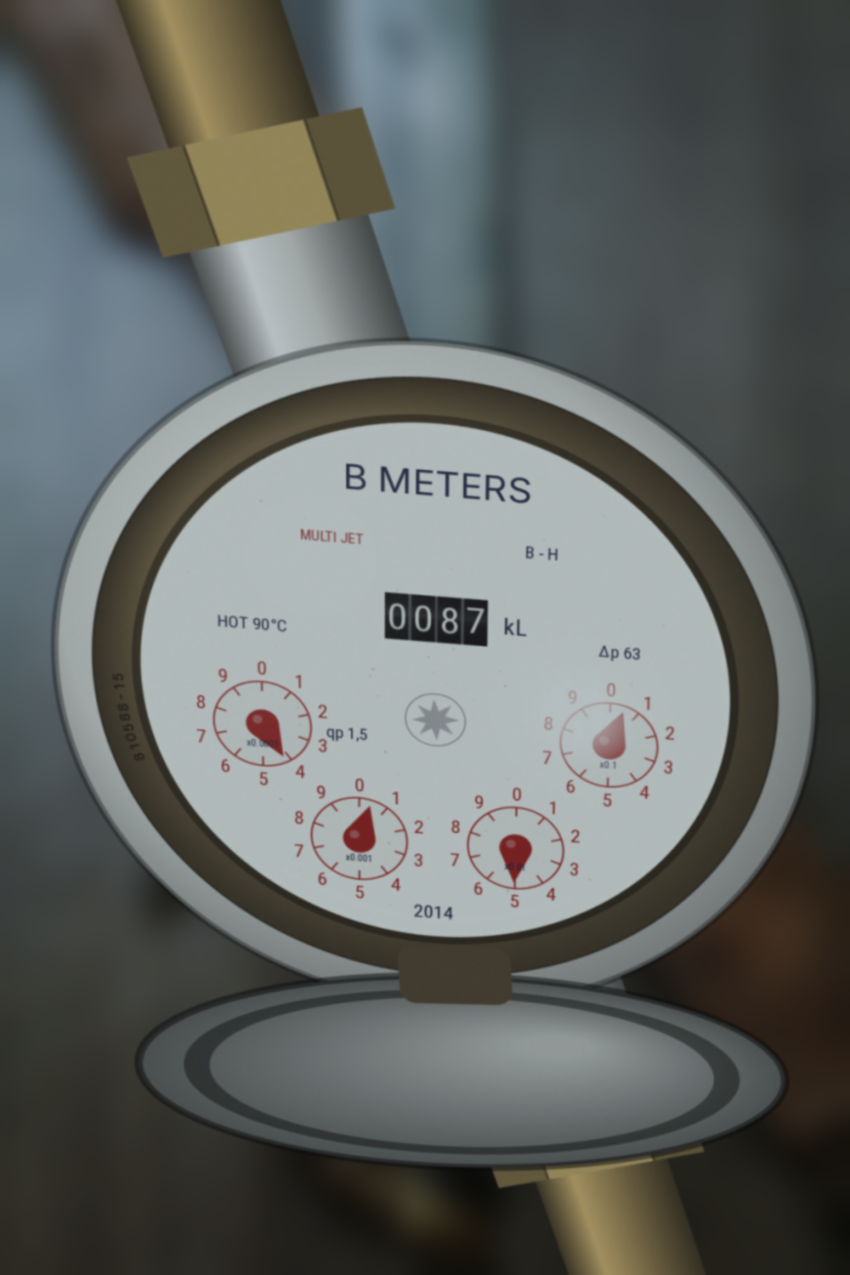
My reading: {"value": 87.0504, "unit": "kL"}
